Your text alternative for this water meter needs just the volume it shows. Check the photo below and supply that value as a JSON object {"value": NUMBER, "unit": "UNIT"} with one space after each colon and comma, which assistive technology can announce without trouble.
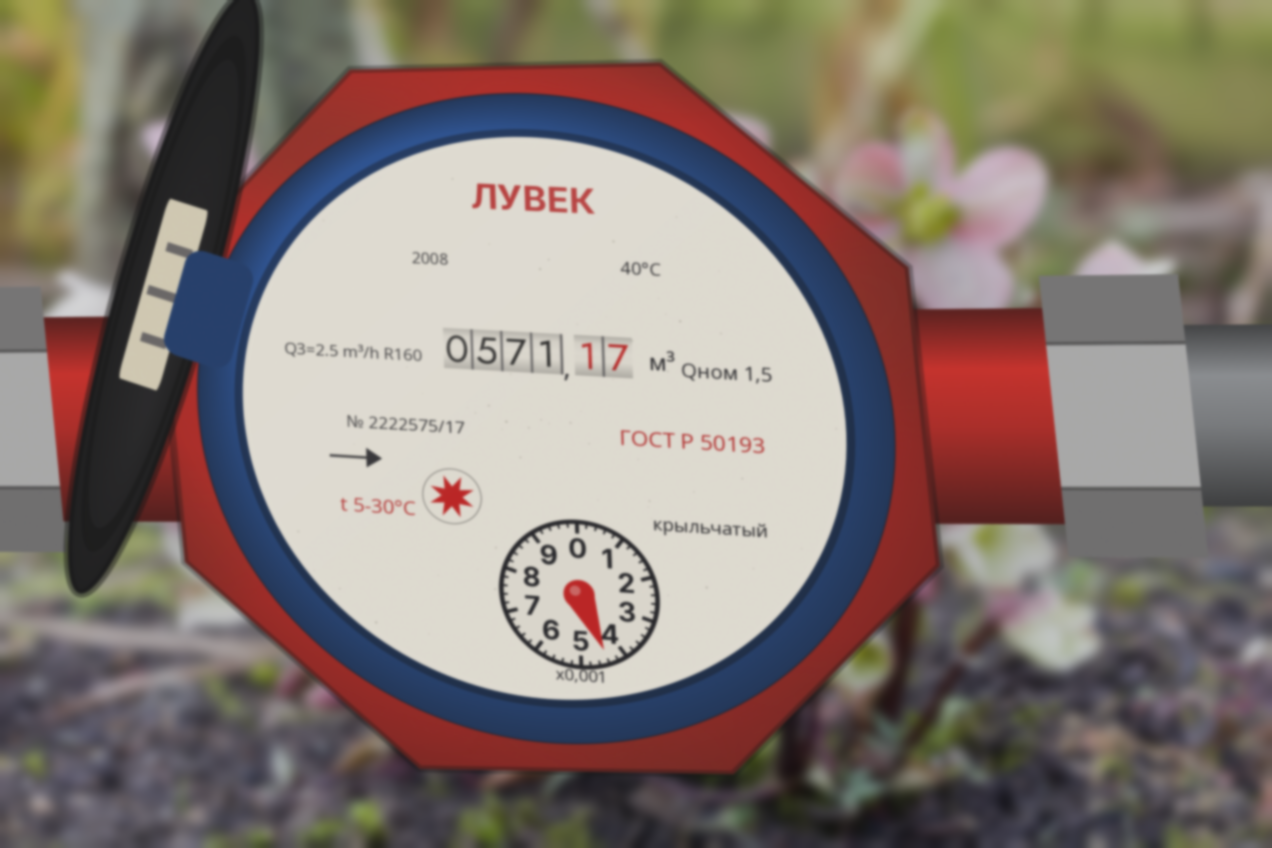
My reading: {"value": 571.174, "unit": "m³"}
